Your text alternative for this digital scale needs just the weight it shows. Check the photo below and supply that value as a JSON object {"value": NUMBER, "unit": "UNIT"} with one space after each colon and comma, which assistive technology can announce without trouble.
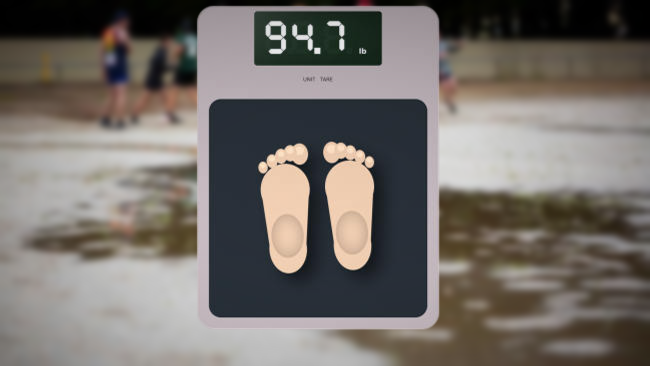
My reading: {"value": 94.7, "unit": "lb"}
